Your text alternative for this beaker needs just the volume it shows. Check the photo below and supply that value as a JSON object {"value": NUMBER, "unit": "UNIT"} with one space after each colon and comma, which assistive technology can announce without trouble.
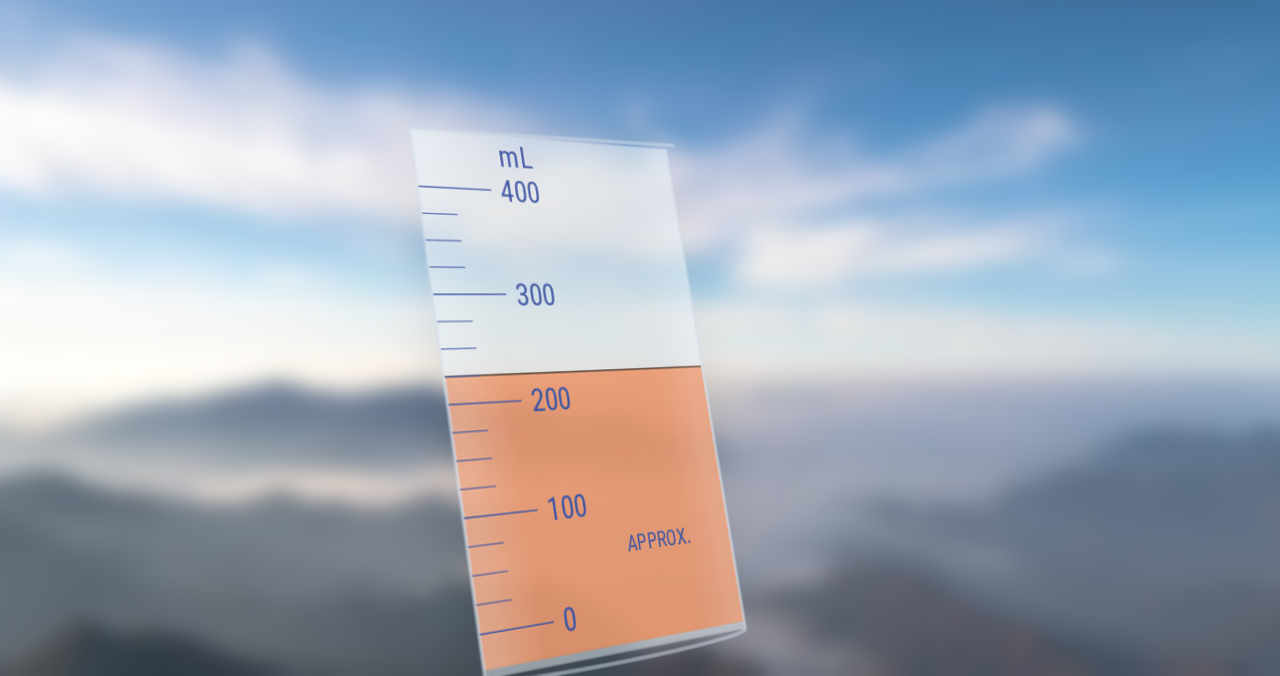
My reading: {"value": 225, "unit": "mL"}
